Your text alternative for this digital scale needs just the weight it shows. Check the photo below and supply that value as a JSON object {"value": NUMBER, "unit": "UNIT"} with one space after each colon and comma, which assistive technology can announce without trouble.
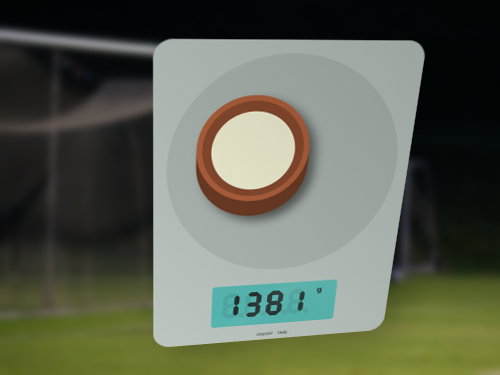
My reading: {"value": 1381, "unit": "g"}
